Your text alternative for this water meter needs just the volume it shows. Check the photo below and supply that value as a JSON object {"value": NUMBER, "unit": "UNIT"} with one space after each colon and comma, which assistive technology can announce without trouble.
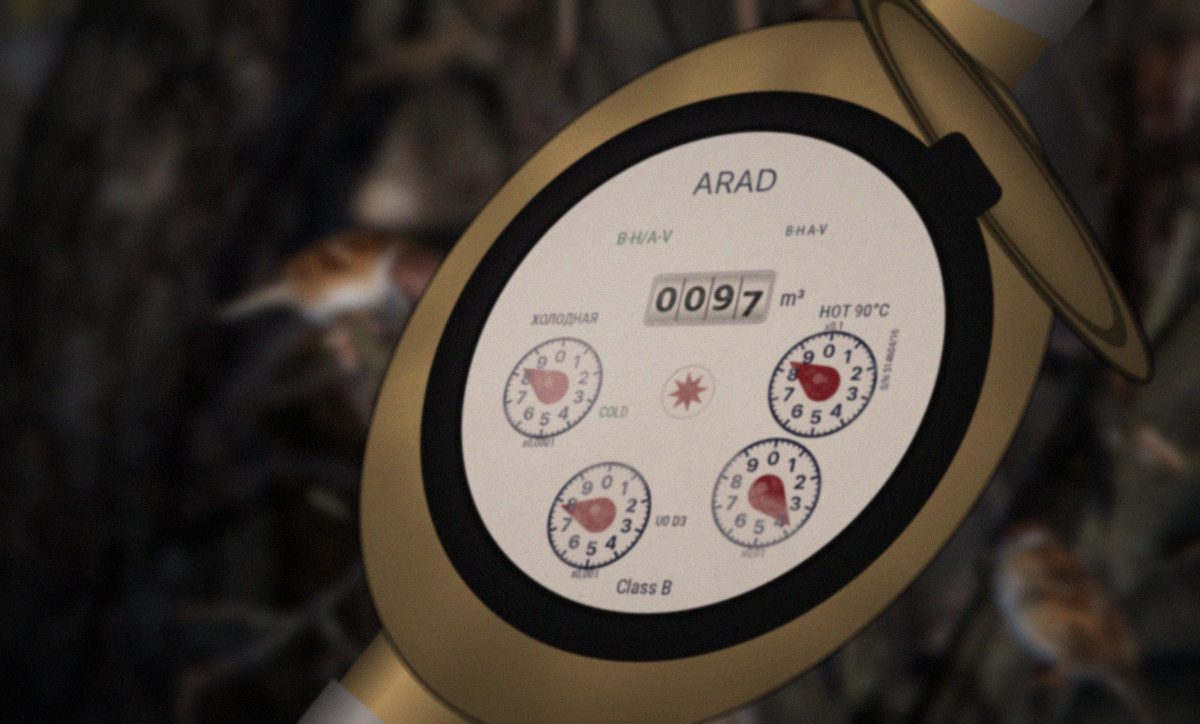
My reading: {"value": 96.8378, "unit": "m³"}
